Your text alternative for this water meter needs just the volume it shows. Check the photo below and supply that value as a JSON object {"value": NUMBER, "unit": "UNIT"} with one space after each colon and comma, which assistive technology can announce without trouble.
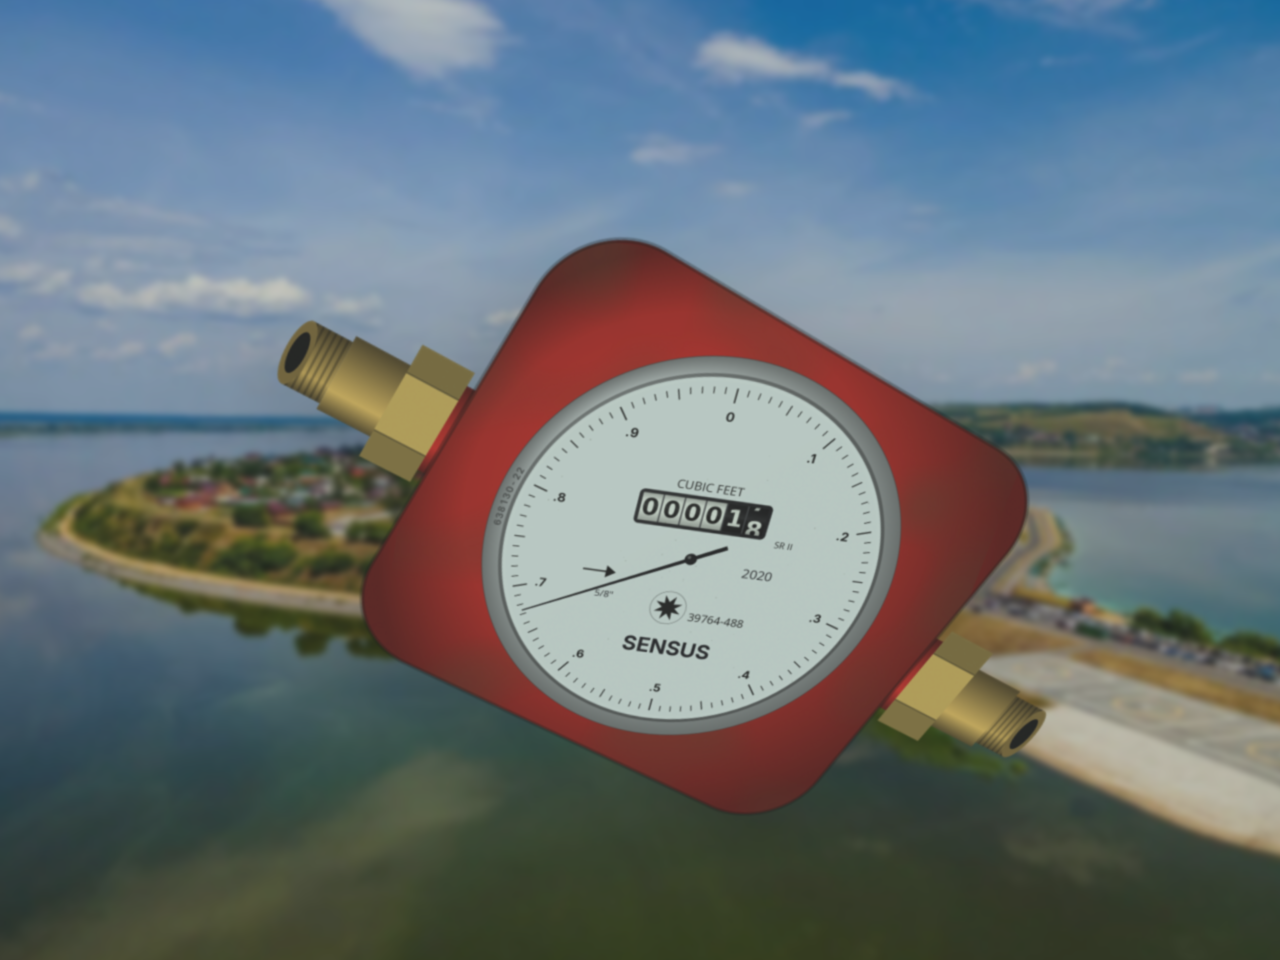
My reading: {"value": 17.67, "unit": "ft³"}
